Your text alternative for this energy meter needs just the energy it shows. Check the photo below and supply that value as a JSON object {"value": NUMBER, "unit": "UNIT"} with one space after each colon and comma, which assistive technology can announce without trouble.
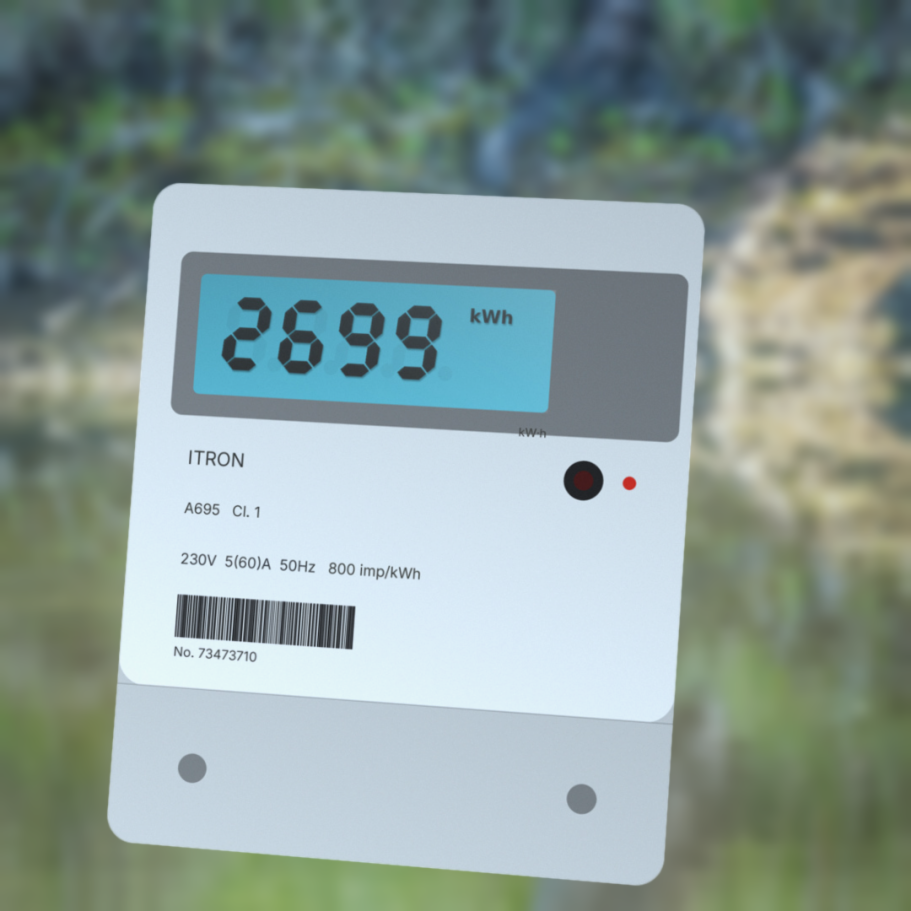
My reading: {"value": 2699, "unit": "kWh"}
